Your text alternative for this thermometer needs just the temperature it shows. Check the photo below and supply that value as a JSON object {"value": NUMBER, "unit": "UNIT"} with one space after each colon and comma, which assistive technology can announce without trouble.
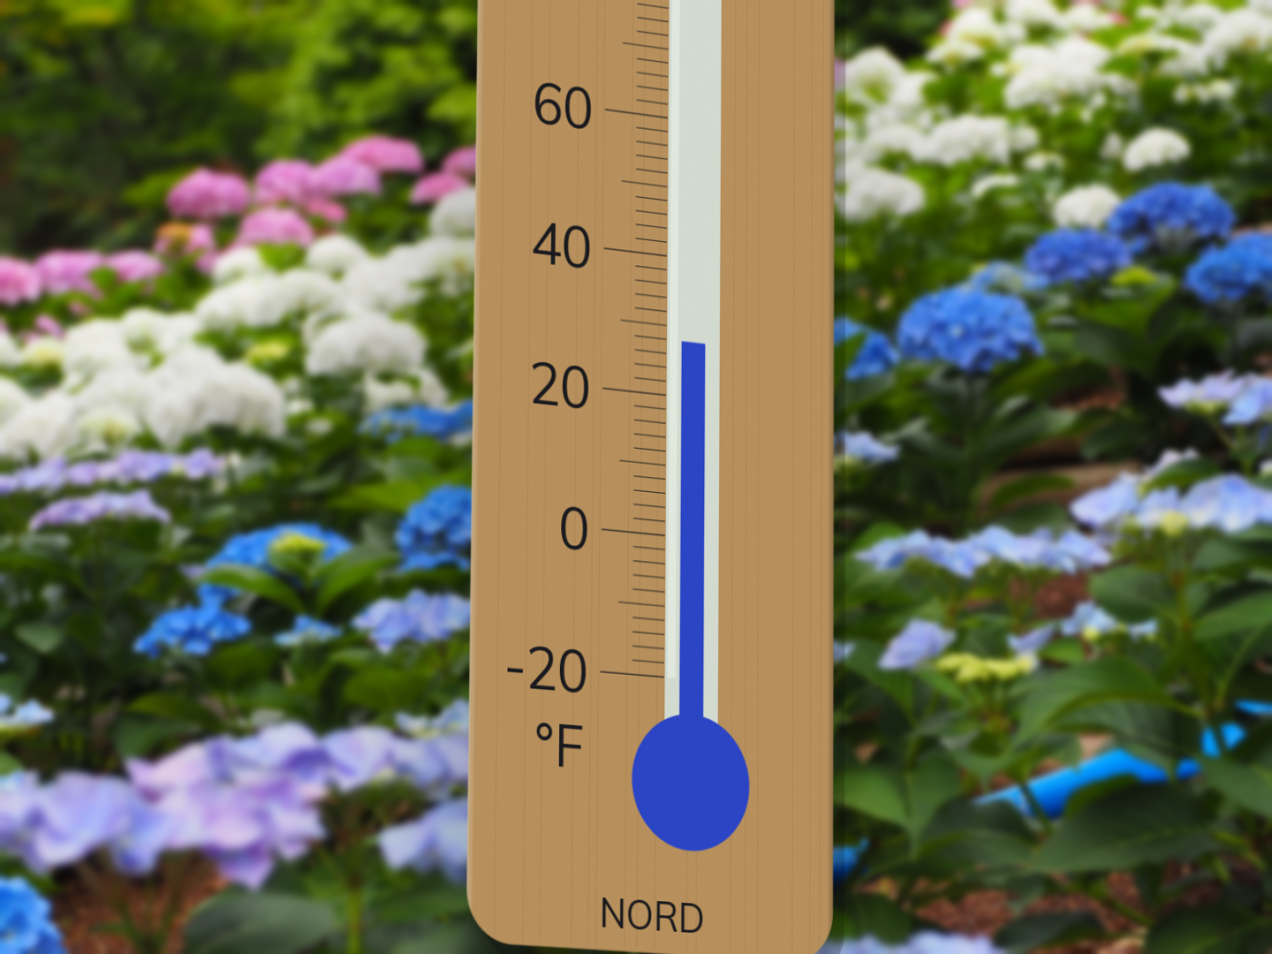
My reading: {"value": 28, "unit": "°F"}
